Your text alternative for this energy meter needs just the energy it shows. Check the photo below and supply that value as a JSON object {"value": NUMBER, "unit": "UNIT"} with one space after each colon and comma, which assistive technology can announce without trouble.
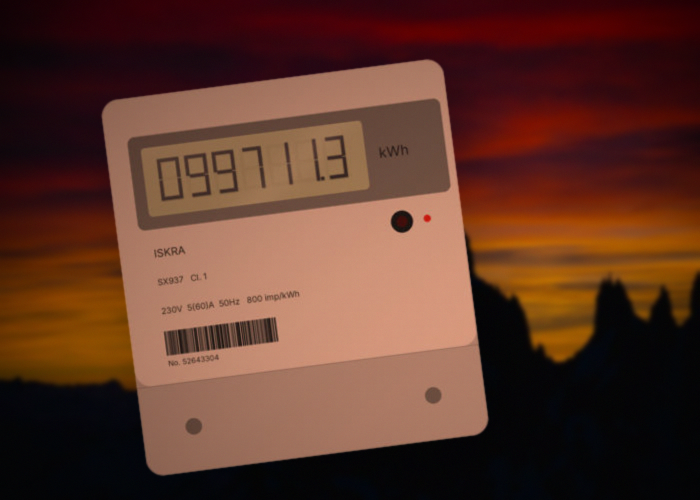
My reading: {"value": 99711.3, "unit": "kWh"}
